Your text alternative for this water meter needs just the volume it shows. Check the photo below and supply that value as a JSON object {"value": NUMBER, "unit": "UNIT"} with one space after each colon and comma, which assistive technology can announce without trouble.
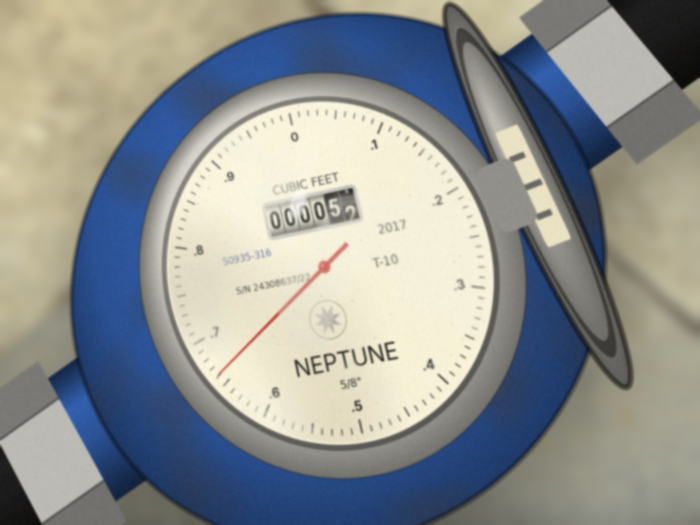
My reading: {"value": 51.66, "unit": "ft³"}
